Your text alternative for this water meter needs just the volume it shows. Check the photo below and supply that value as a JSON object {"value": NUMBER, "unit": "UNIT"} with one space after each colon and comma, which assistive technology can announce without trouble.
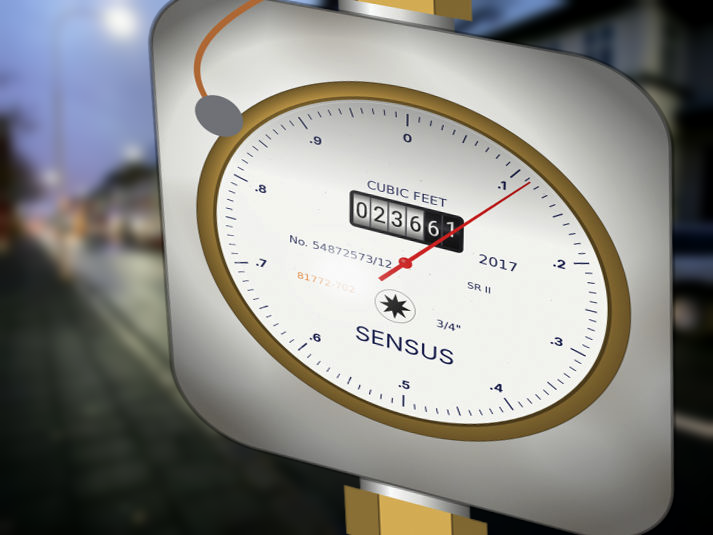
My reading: {"value": 23661.11, "unit": "ft³"}
